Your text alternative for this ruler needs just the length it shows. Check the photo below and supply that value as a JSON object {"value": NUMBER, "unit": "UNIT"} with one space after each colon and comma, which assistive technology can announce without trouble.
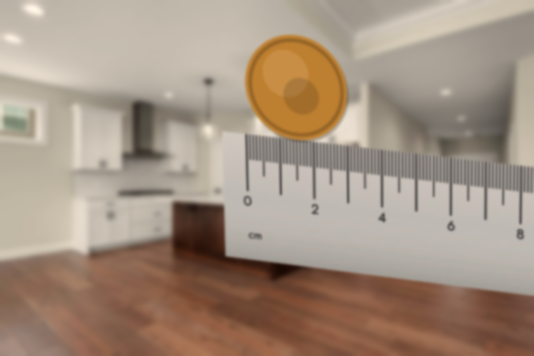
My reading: {"value": 3, "unit": "cm"}
